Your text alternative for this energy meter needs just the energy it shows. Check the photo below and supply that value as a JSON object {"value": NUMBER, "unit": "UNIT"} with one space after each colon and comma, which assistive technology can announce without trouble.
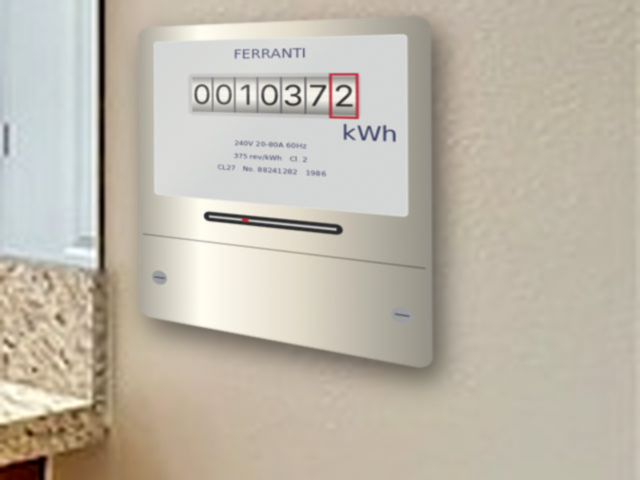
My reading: {"value": 1037.2, "unit": "kWh"}
